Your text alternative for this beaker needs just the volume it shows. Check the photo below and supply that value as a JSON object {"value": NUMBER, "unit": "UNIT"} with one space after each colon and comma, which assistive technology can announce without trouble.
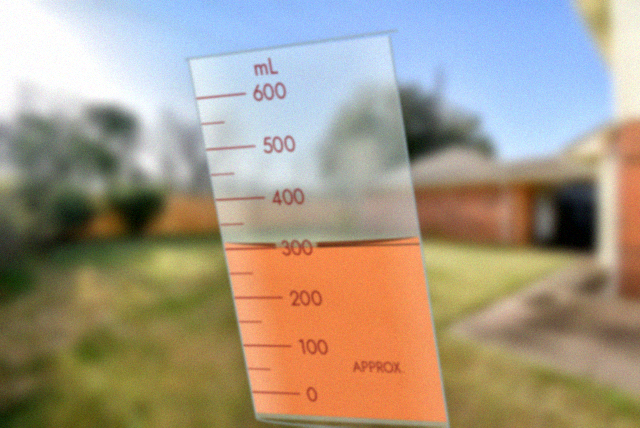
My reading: {"value": 300, "unit": "mL"}
